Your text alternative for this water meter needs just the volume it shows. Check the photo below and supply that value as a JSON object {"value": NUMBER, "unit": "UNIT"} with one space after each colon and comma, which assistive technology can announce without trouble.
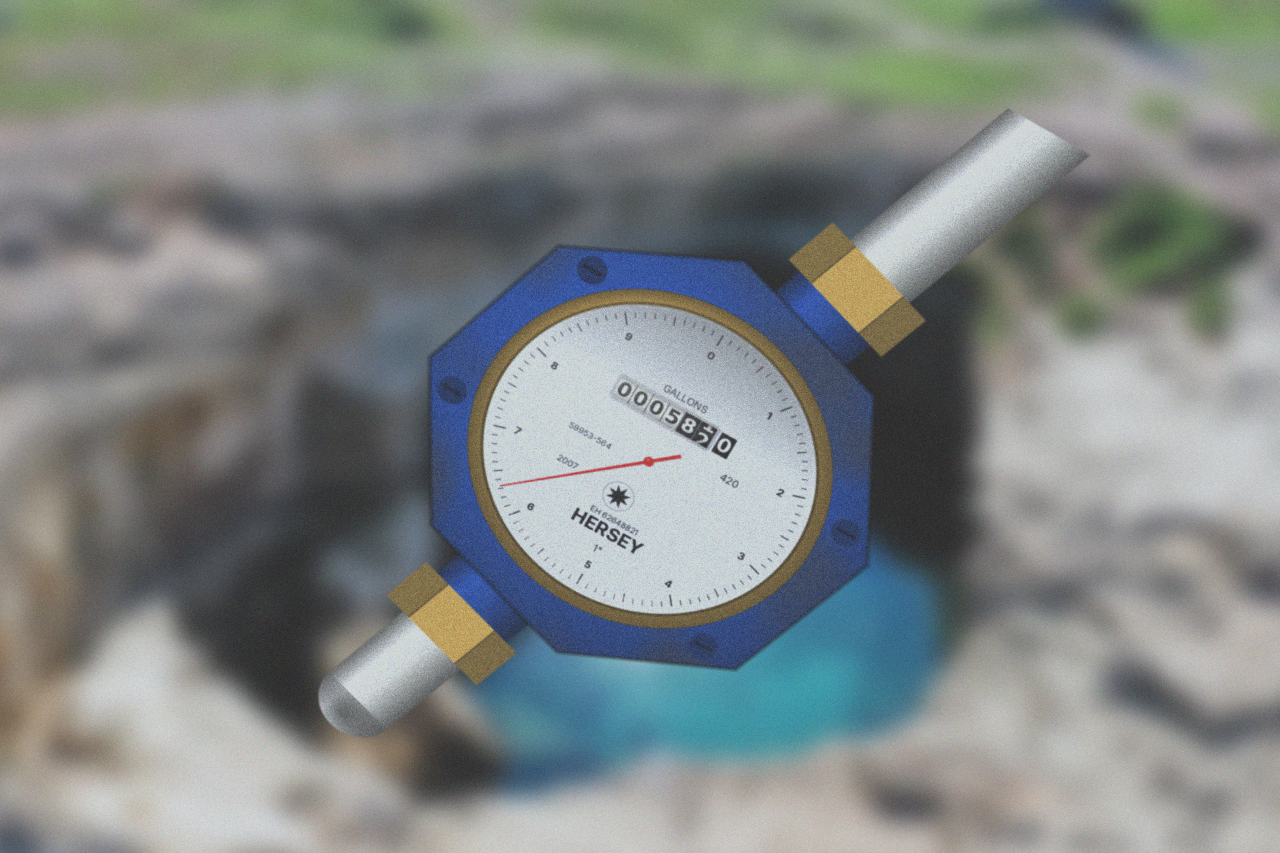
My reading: {"value": 5816.3, "unit": "gal"}
